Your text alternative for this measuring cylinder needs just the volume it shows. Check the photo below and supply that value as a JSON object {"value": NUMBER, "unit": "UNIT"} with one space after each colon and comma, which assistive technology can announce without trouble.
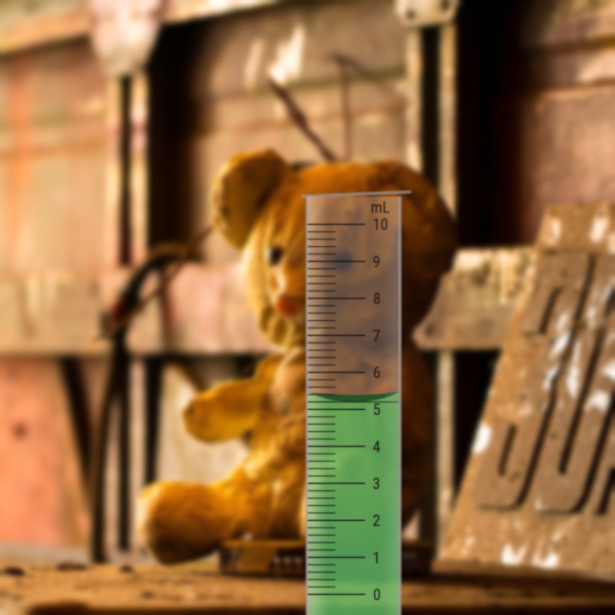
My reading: {"value": 5.2, "unit": "mL"}
